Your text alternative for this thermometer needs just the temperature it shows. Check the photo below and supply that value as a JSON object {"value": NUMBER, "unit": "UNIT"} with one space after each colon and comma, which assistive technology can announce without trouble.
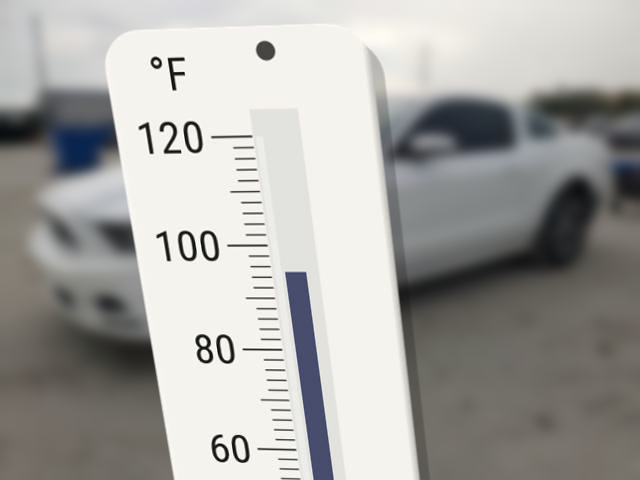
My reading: {"value": 95, "unit": "°F"}
